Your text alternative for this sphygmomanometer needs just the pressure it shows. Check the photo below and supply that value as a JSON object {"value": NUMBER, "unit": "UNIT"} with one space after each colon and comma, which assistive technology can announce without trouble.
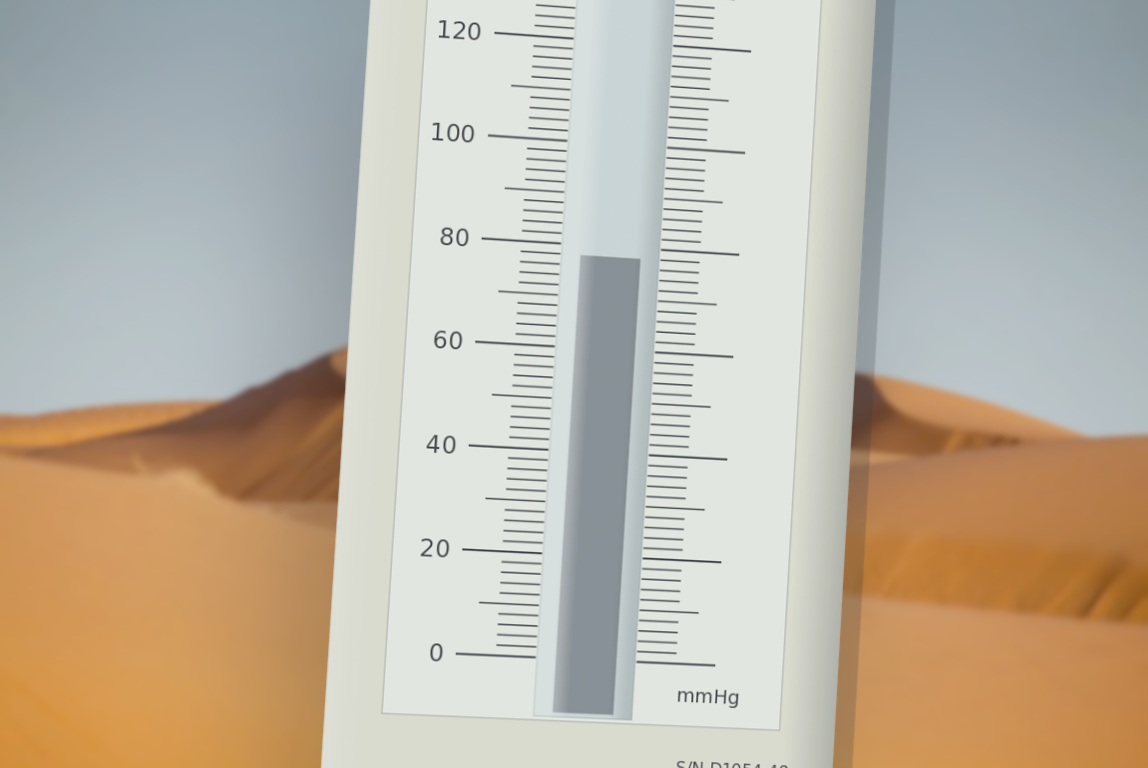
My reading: {"value": 78, "unit": "mmHg"}
